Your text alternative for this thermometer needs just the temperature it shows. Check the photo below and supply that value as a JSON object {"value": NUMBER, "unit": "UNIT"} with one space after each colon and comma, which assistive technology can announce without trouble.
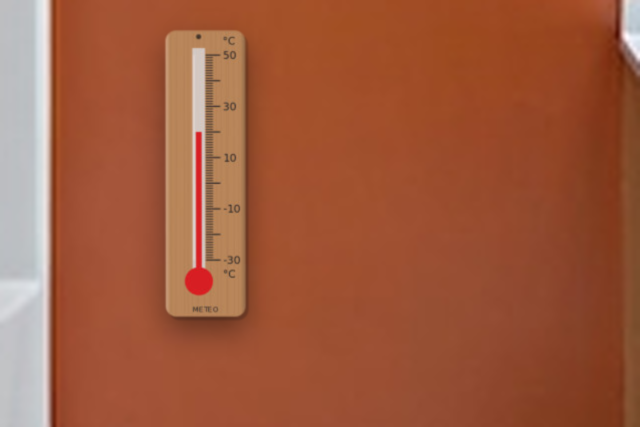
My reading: {"value": 20, "unit": "°C"}
